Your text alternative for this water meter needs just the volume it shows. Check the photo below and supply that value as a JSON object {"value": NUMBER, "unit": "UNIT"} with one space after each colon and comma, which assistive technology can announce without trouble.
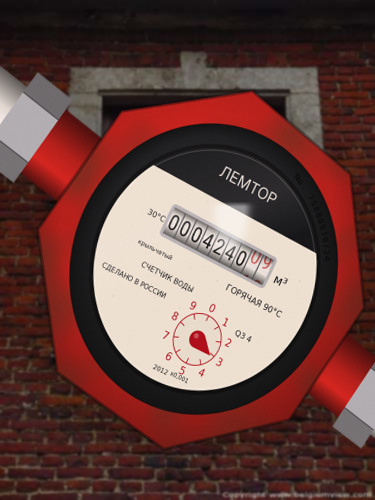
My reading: {"value": 4240.093, "unit": "m³"}
